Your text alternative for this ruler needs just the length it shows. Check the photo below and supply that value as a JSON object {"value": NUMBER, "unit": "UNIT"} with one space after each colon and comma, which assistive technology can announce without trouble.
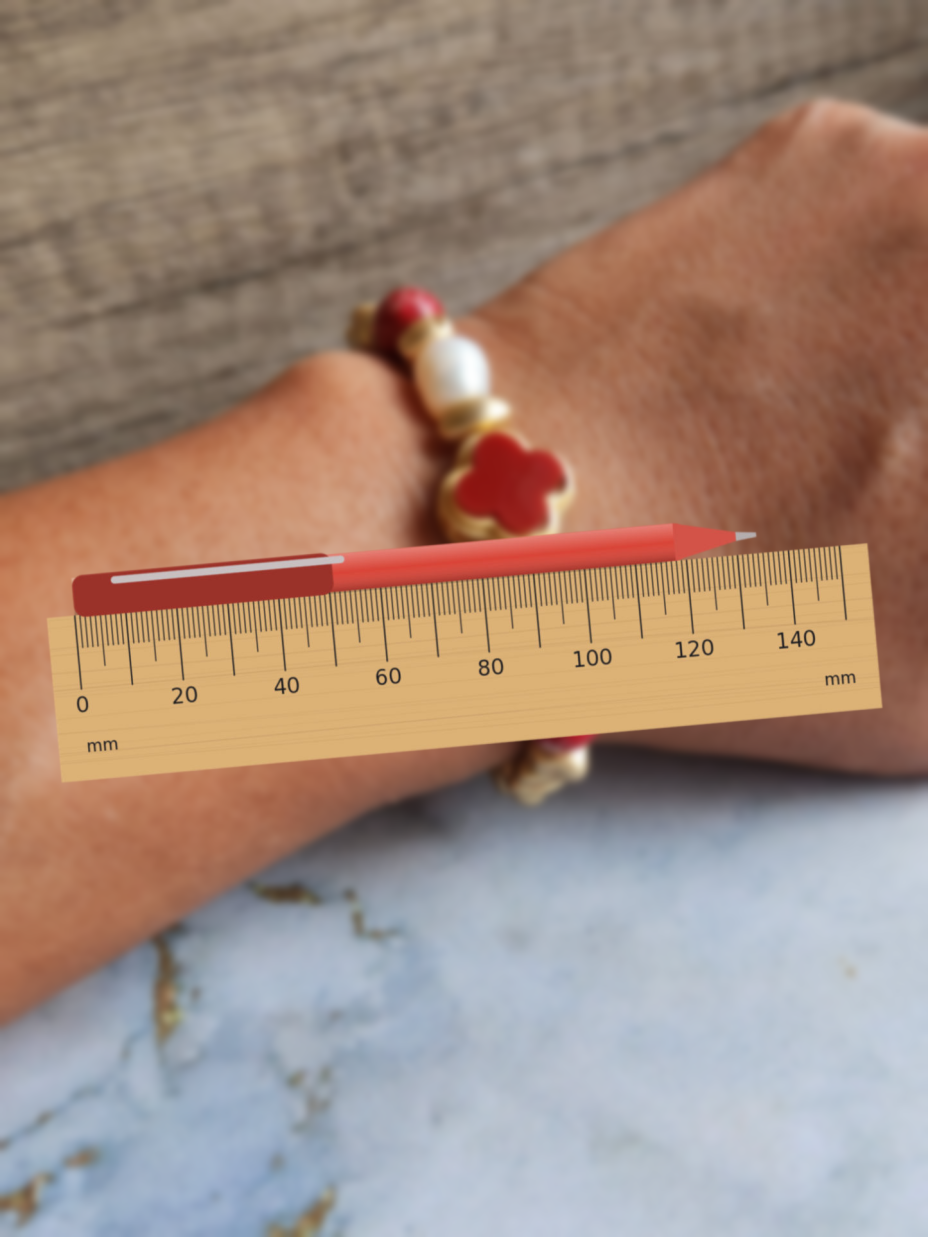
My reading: {"value": 134, "unit": "mm"}
